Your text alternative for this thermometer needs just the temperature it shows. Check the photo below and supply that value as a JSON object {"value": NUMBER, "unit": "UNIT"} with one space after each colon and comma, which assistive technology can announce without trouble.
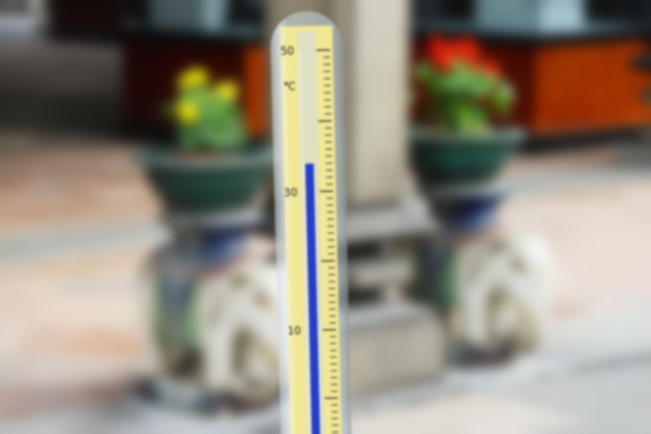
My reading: {"value": 34, "unit": "°C"}
